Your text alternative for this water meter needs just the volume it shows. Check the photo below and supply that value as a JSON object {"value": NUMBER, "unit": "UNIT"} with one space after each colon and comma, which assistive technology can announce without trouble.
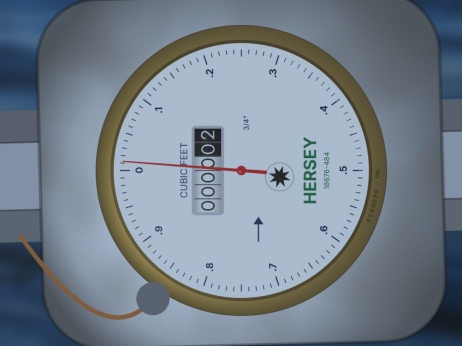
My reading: {"value": 2.01, "unit": "ft³"}
